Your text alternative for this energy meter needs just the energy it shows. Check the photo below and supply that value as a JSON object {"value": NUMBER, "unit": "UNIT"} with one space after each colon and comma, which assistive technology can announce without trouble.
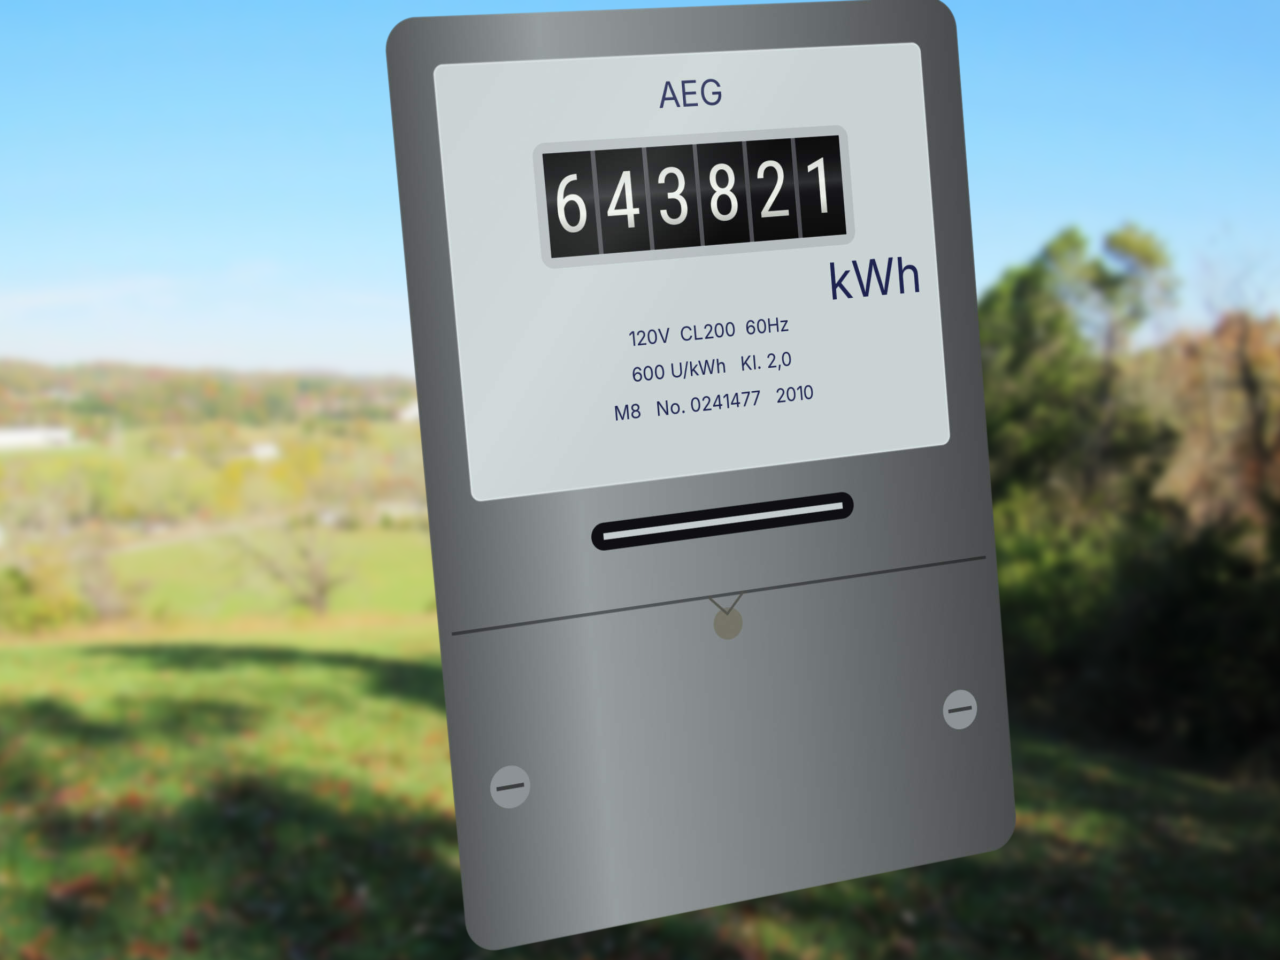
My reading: {"value": 643821, "unit": "kWh"}
